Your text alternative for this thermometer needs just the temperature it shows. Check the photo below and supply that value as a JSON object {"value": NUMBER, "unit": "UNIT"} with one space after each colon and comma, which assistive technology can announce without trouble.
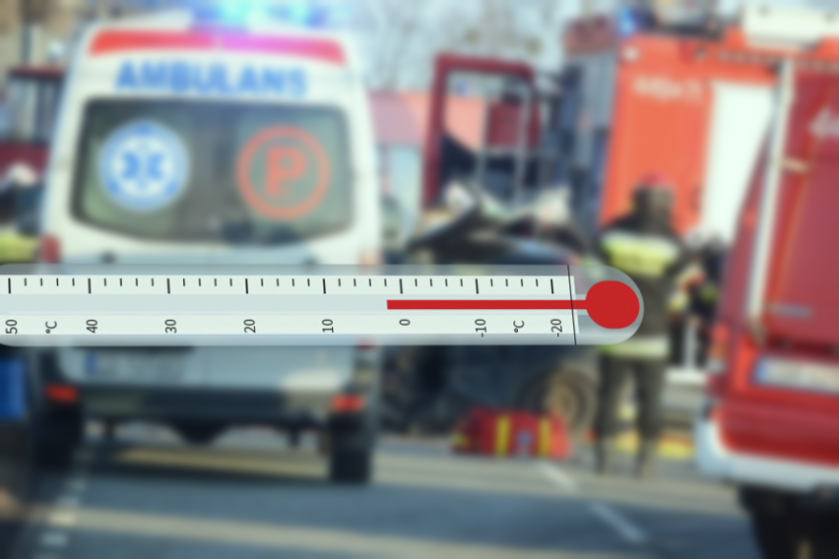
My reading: {"value": 2, "unit": "°C"}
